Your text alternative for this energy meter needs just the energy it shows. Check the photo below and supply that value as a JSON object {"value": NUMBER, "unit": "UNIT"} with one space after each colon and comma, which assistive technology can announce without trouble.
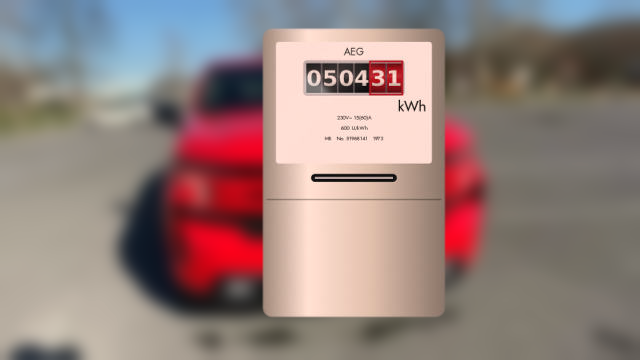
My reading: {"value": 504.31, "unit": "kWh"}
